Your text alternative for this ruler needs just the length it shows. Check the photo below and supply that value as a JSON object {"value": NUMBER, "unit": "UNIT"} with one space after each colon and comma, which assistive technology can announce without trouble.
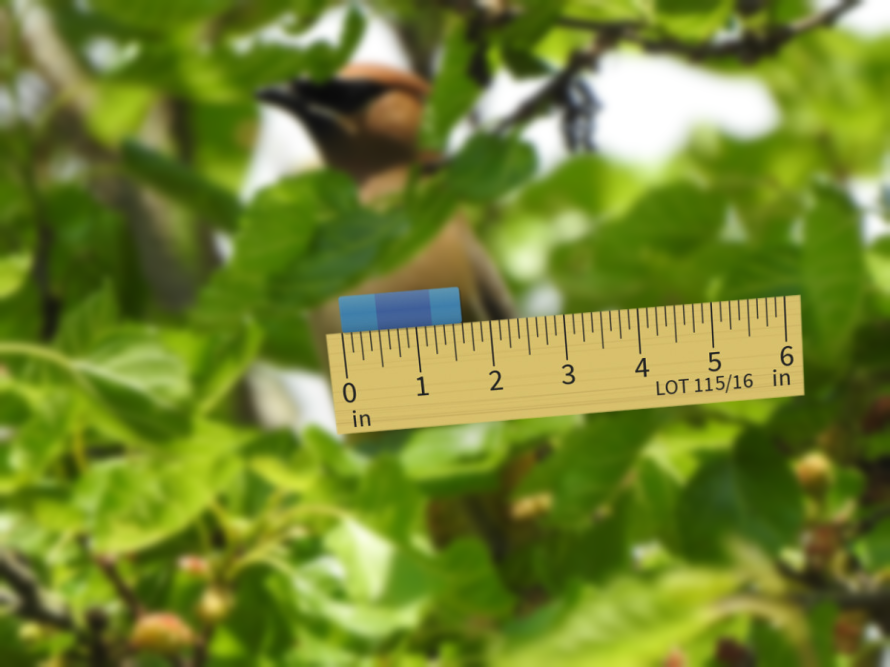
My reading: {"value": 1.625, "unit": "in"}
